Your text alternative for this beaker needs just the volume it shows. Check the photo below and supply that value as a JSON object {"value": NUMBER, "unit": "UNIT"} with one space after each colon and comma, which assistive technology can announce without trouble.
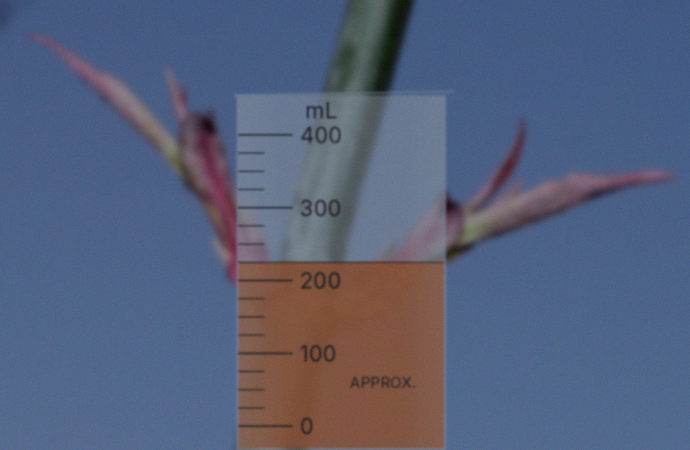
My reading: {"value": 225, "unit": "mL"}
